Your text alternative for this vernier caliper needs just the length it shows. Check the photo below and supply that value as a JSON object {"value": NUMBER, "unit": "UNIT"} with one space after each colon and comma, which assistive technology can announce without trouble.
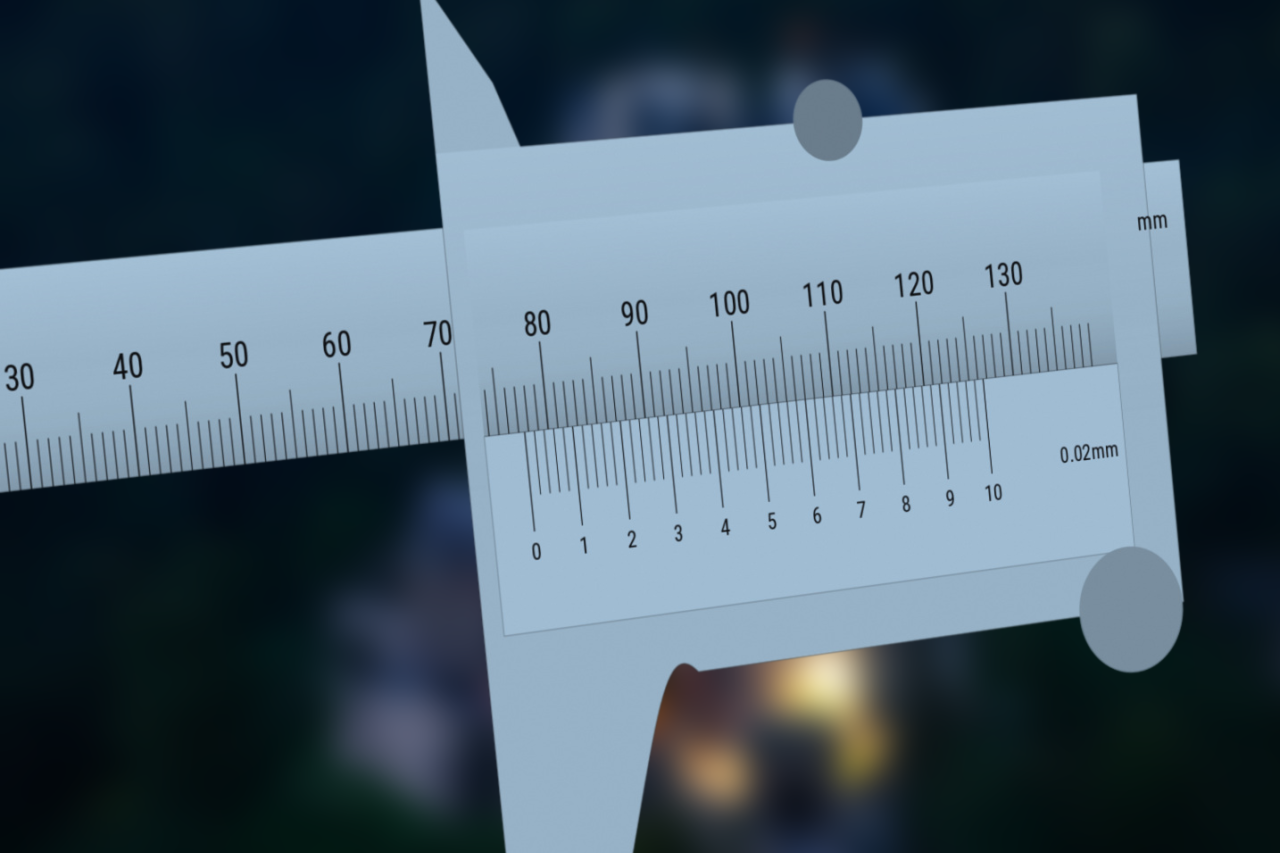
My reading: {"value": 77.6, "unit": "mm"}
